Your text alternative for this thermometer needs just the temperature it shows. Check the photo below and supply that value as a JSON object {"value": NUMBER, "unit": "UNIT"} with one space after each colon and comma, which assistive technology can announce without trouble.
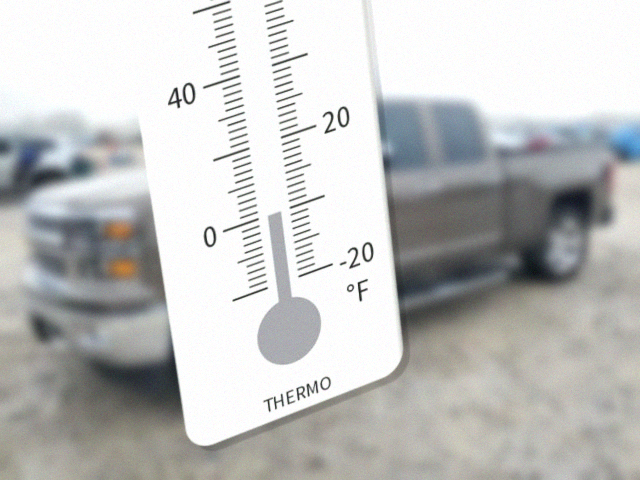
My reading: {"value": 0, "unit": "°F"}
